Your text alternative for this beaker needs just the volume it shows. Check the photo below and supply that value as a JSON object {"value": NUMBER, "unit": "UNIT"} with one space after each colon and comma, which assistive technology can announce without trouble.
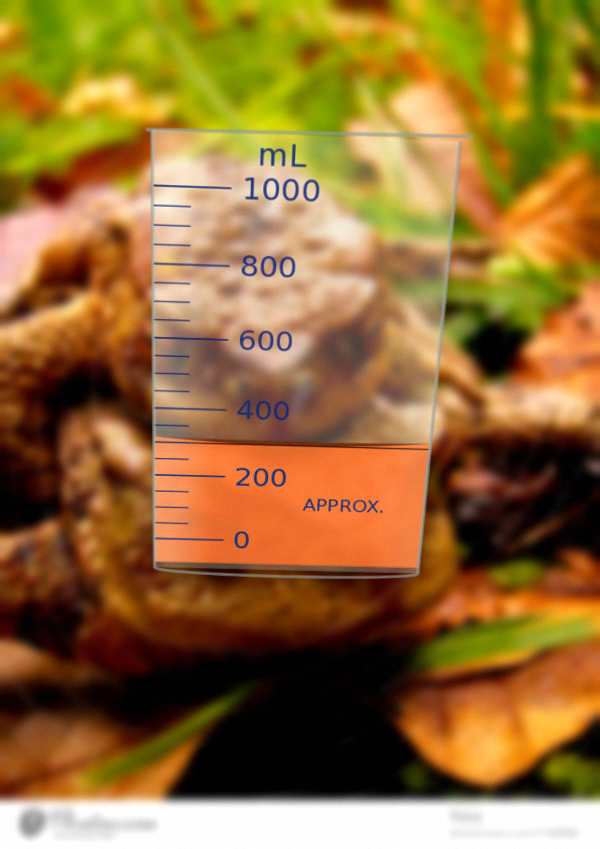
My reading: {"value": 300, "unit": "mL"}
